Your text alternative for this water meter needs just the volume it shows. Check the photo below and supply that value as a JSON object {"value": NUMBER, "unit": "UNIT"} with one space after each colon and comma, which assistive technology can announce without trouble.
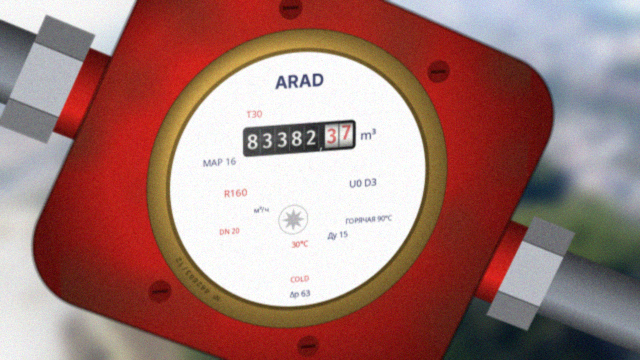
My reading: {"value": 83382.37, "unit": "m³"}
